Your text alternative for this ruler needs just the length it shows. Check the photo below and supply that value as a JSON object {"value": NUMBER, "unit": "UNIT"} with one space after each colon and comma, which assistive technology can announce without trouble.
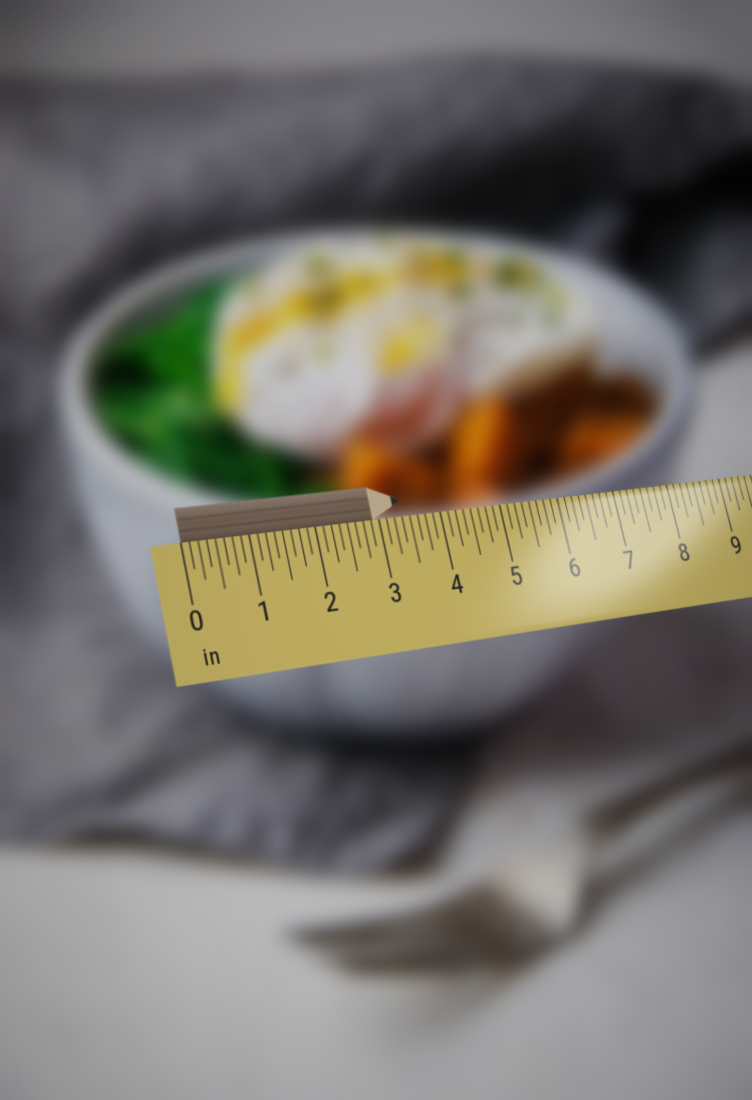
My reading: {"value": 3.375, "unit": "in"}
